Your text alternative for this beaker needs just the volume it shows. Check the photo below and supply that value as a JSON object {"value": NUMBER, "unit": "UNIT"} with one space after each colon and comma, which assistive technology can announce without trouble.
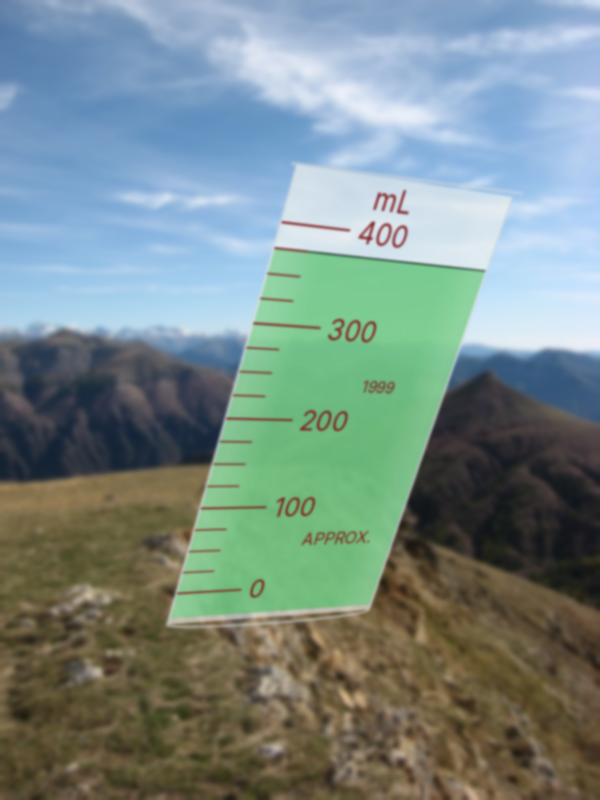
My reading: {"value": 375, "unit": "mL"}
